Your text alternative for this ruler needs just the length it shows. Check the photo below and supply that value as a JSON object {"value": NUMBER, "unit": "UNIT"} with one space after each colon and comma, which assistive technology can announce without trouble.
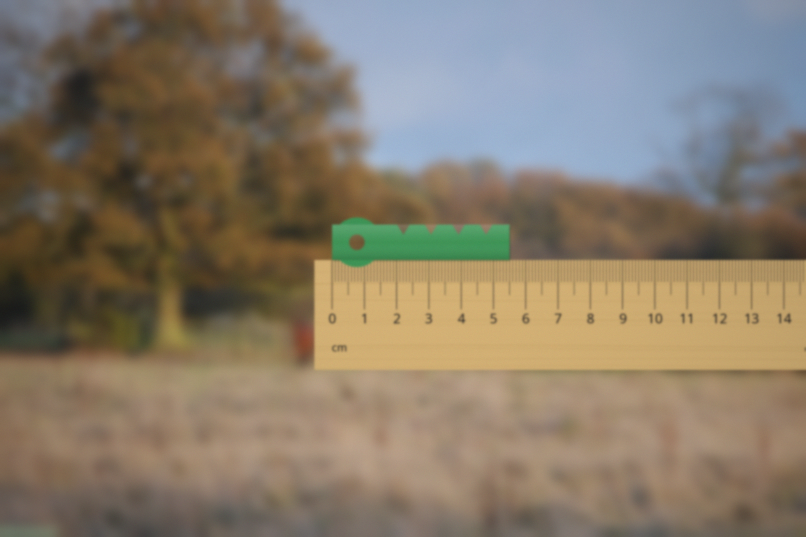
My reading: {"value": 5.5, "unit": "cm"}
